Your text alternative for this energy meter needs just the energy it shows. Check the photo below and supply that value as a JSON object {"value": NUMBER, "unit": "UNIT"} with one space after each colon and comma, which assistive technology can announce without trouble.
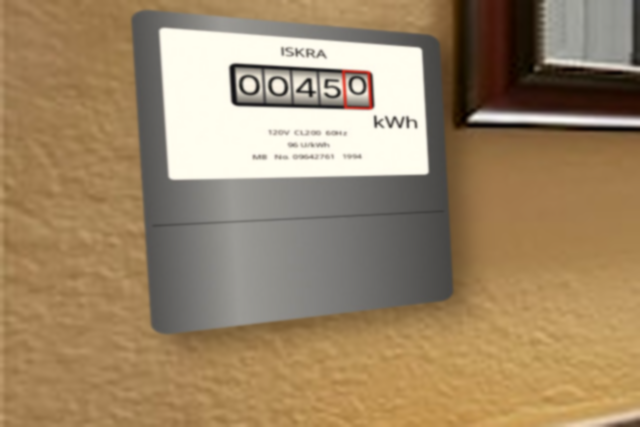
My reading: {"value": 45.0, "unit": "kWh"}
